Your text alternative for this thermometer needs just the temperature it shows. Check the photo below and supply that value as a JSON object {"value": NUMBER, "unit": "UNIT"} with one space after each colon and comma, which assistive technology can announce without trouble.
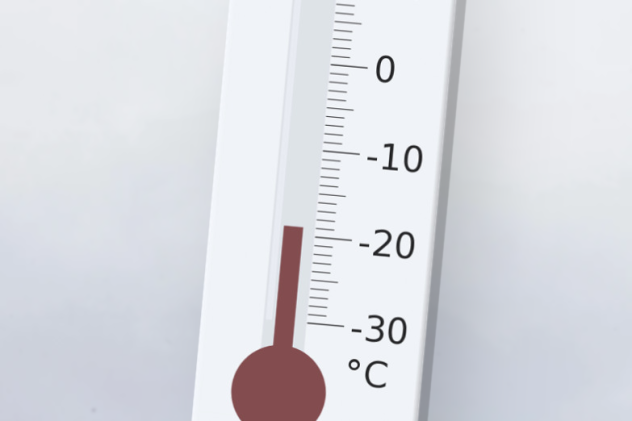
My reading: {"value": -19, "unit": "°C"}
